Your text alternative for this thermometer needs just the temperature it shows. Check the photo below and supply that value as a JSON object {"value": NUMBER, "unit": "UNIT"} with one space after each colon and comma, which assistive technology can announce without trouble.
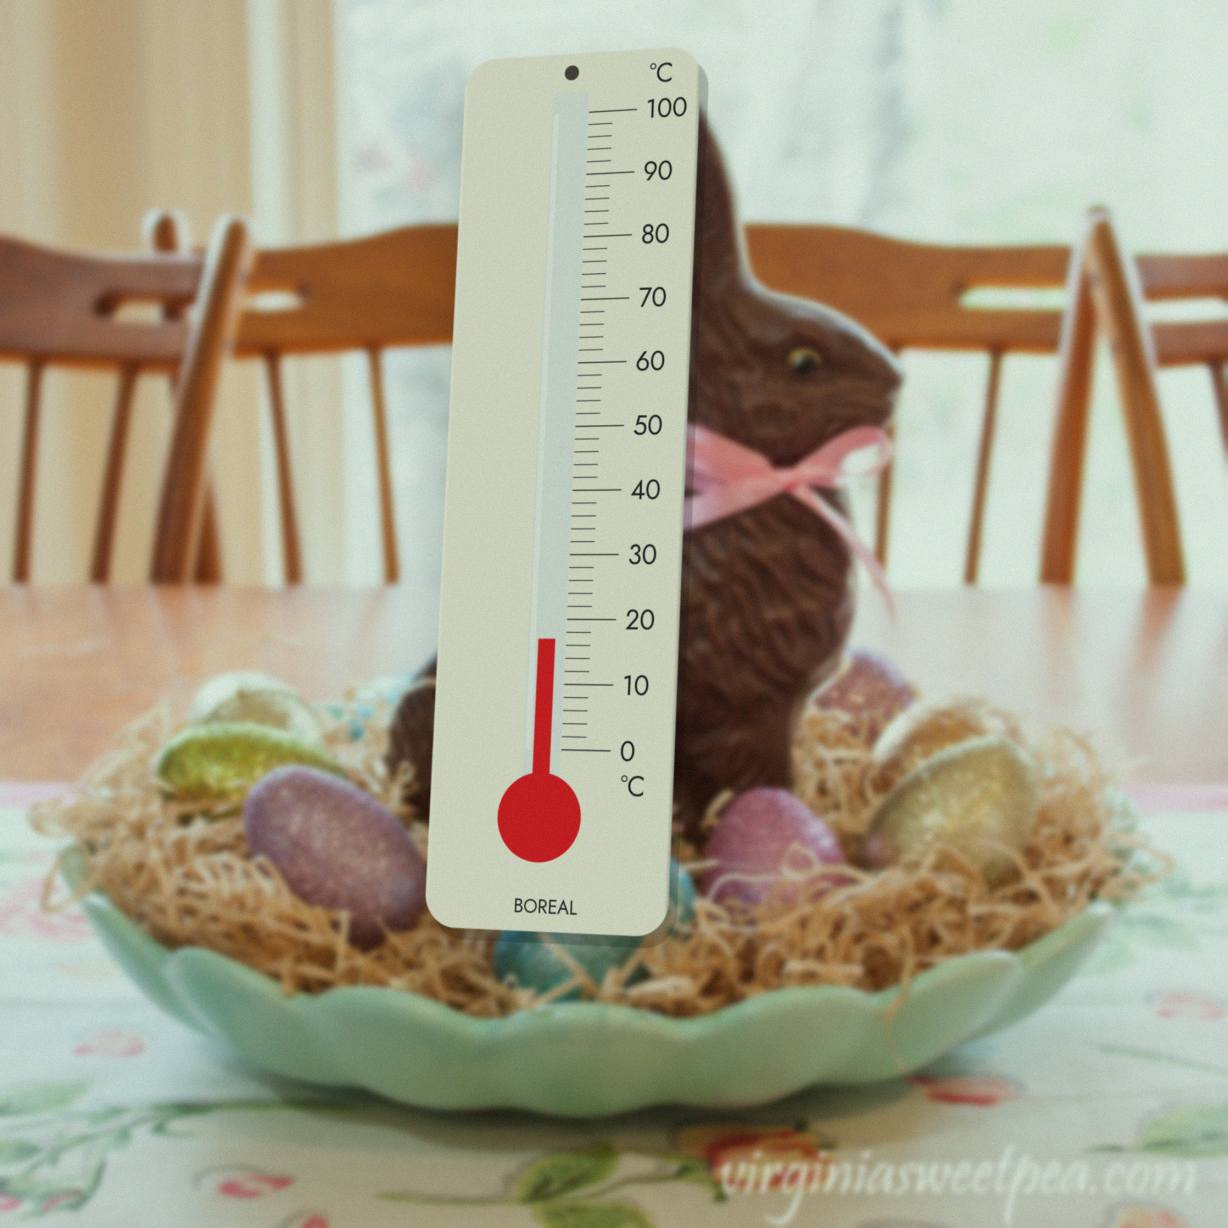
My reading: {"value": 17, "unit": "°C"}
